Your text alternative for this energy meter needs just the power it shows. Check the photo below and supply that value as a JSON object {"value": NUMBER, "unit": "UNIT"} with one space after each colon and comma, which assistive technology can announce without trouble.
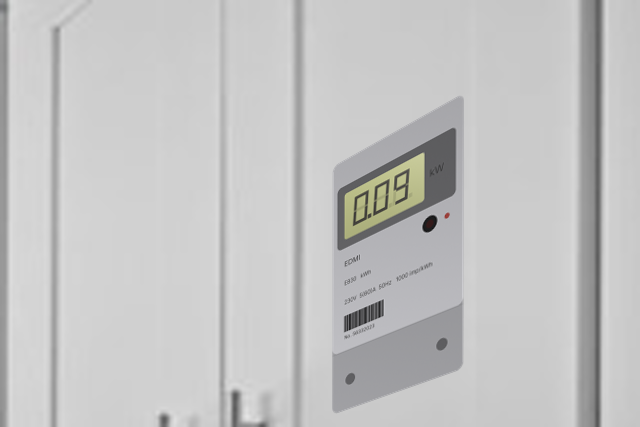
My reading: {"value": 0.09, "unit": "kW"}
